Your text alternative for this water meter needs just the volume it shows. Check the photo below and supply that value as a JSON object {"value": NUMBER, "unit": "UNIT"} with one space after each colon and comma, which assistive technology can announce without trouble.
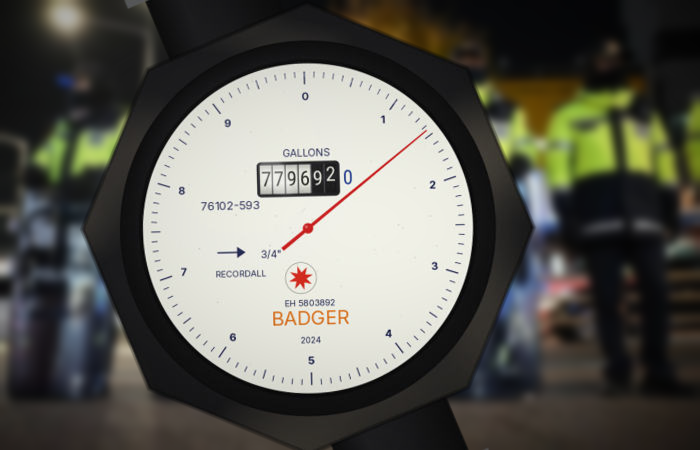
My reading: {"value": 7796921.4, "unit": "gal"}
